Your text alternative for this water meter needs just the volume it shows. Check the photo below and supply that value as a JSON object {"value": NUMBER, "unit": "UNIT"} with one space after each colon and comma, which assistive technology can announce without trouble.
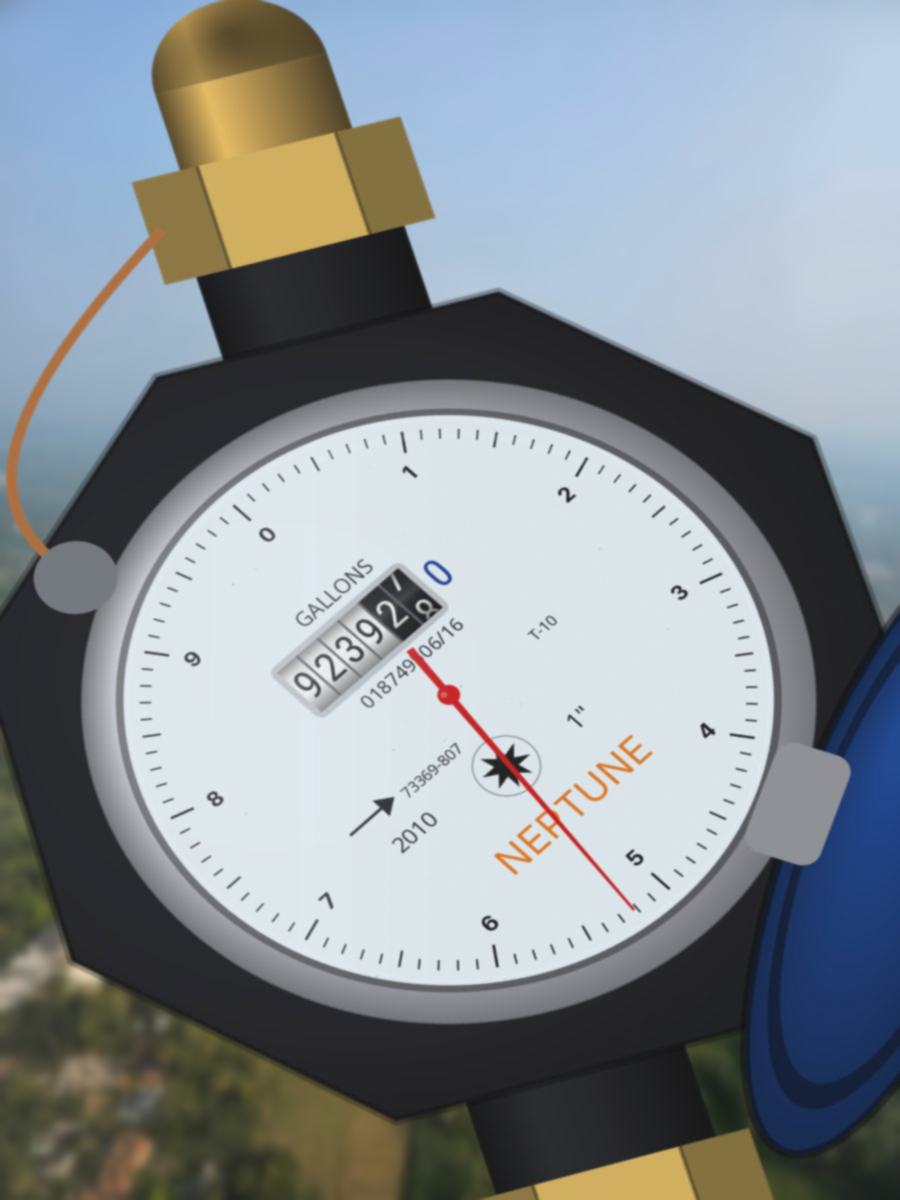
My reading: {"value": 9239275.2, "unit": "gal"}
